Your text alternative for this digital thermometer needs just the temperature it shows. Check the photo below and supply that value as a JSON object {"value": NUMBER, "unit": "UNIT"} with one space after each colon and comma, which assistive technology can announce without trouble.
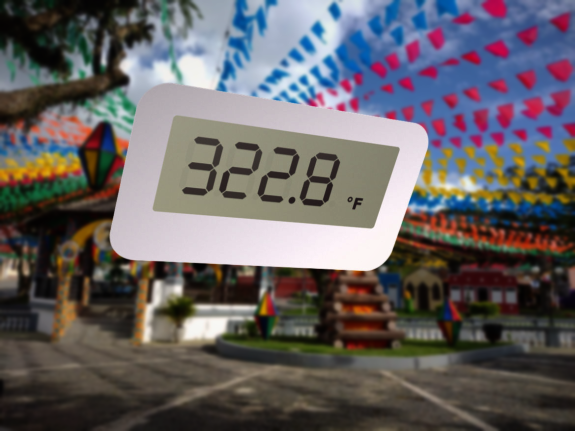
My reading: {"value": 322.8, "unit": "°F"}
